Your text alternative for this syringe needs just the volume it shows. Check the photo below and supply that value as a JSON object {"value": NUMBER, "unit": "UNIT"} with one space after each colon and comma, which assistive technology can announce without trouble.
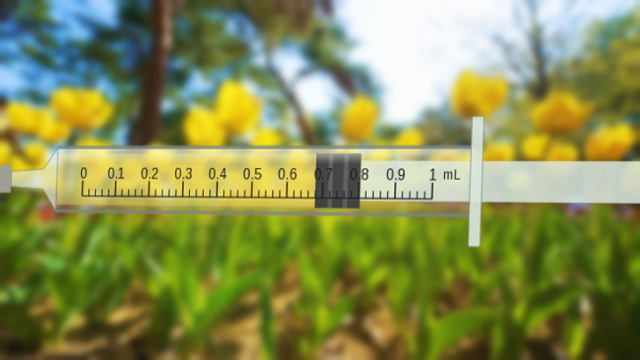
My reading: {"value": 0.68, "unit": "mL"}
